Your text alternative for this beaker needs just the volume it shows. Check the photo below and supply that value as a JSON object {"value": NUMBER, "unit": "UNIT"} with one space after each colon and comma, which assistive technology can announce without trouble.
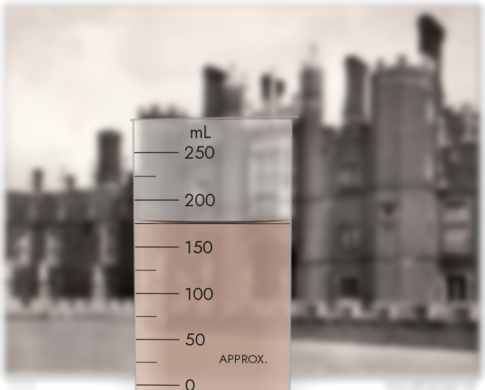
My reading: {"value": 175, "unit": "mL"}
